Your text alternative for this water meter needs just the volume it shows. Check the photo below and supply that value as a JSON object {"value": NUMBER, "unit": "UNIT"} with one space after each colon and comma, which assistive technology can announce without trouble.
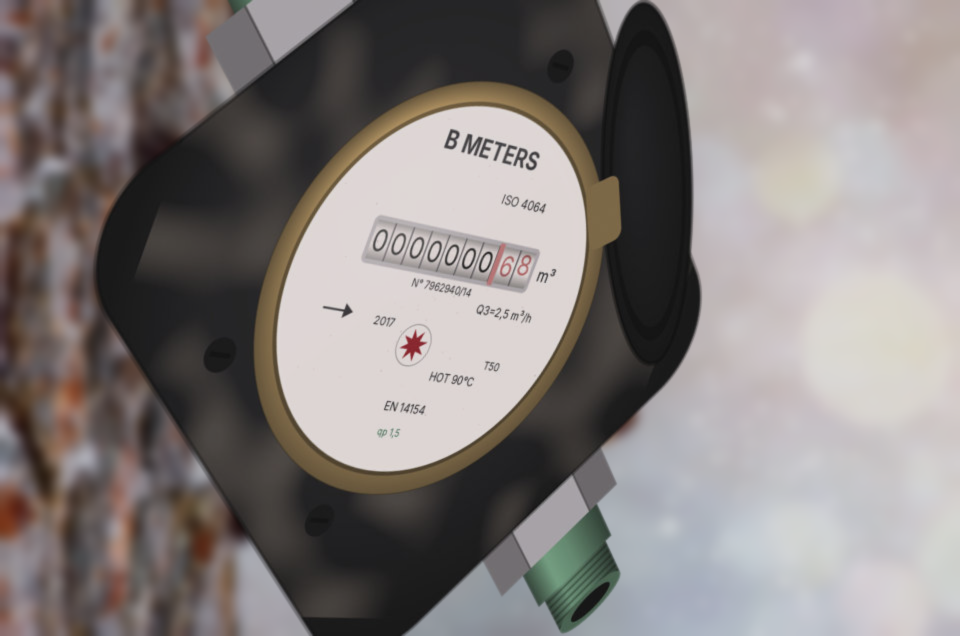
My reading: {"value": 0.68, "unit": "m³"}
